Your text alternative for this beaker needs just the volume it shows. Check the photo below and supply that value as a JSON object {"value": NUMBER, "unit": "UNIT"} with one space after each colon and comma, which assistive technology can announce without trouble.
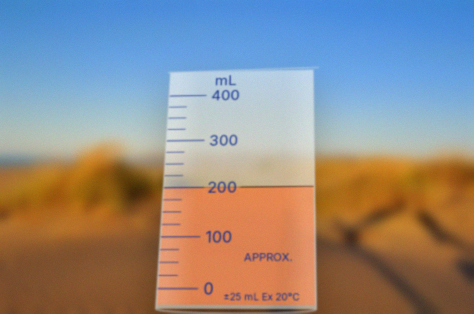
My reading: {"value": 200, "unit": "mL"}
